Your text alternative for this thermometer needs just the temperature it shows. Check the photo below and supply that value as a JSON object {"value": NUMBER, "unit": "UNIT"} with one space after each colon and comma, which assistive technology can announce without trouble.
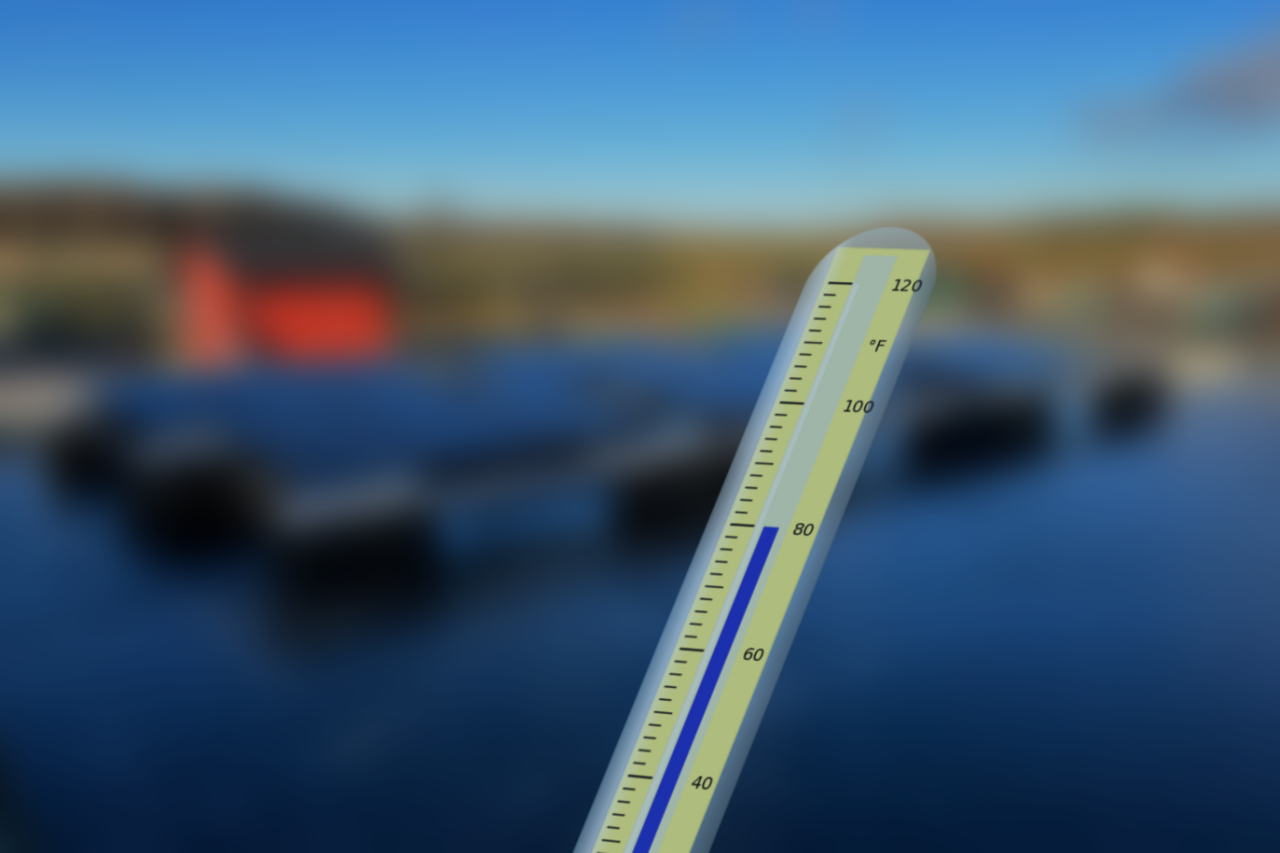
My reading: {"value": 80, "unit": "°F"}
